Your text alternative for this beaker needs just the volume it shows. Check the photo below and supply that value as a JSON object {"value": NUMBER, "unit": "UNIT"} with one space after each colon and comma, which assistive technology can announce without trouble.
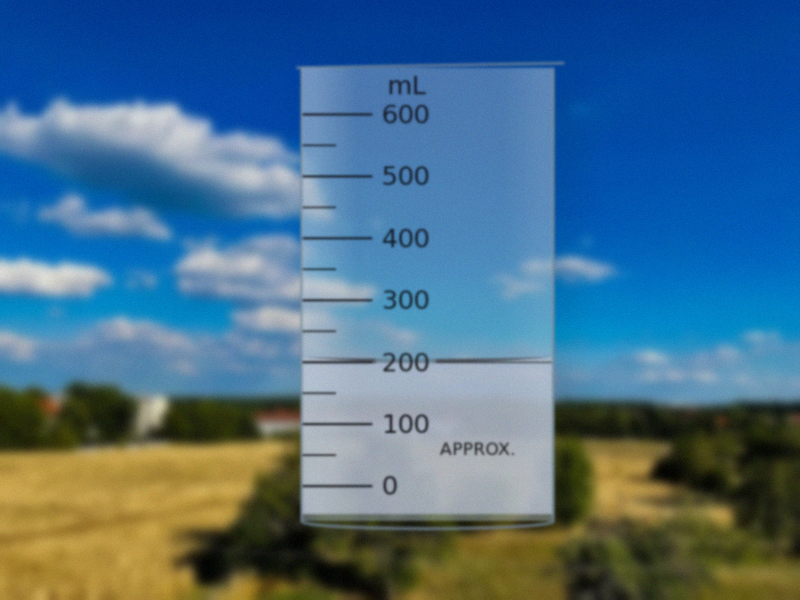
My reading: {"value": 200, "unit": "mL"}
